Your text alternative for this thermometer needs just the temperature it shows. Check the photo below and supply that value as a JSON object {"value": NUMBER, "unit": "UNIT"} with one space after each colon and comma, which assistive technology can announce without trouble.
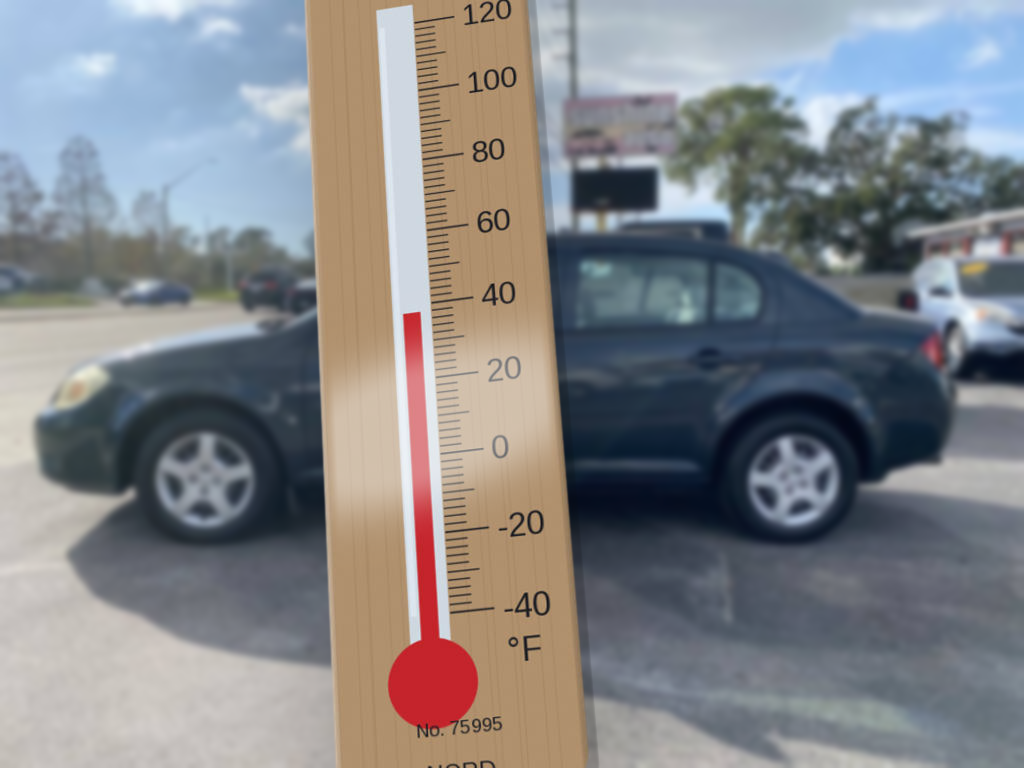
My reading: {"value": 38, "unit": "°F"}
